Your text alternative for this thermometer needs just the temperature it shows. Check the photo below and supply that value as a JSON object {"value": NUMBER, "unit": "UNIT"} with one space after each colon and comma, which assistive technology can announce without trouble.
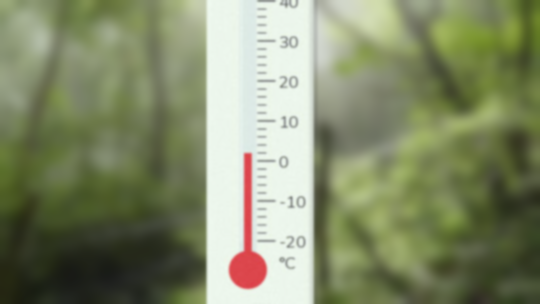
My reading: {"value": 2, "unit": "°C"}
